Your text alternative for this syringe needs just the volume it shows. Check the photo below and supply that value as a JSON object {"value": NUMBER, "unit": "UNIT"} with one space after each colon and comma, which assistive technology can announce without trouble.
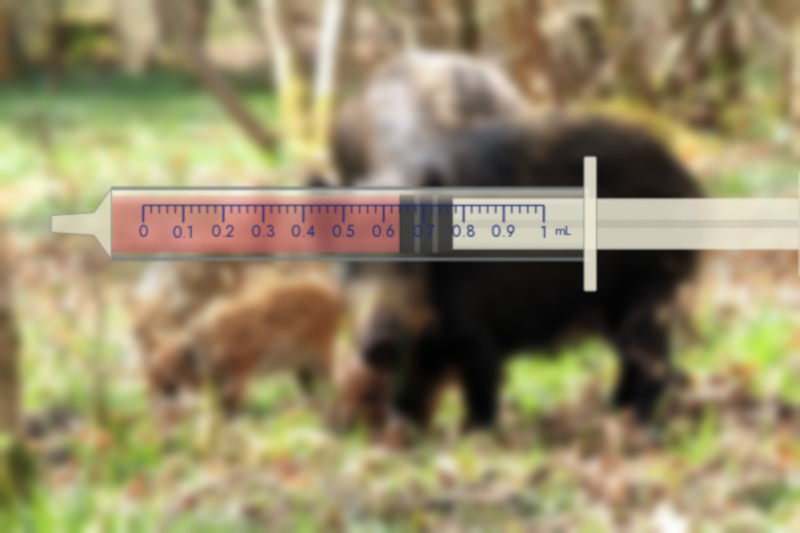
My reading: {"value": 0.64, "unit": "mL"}
